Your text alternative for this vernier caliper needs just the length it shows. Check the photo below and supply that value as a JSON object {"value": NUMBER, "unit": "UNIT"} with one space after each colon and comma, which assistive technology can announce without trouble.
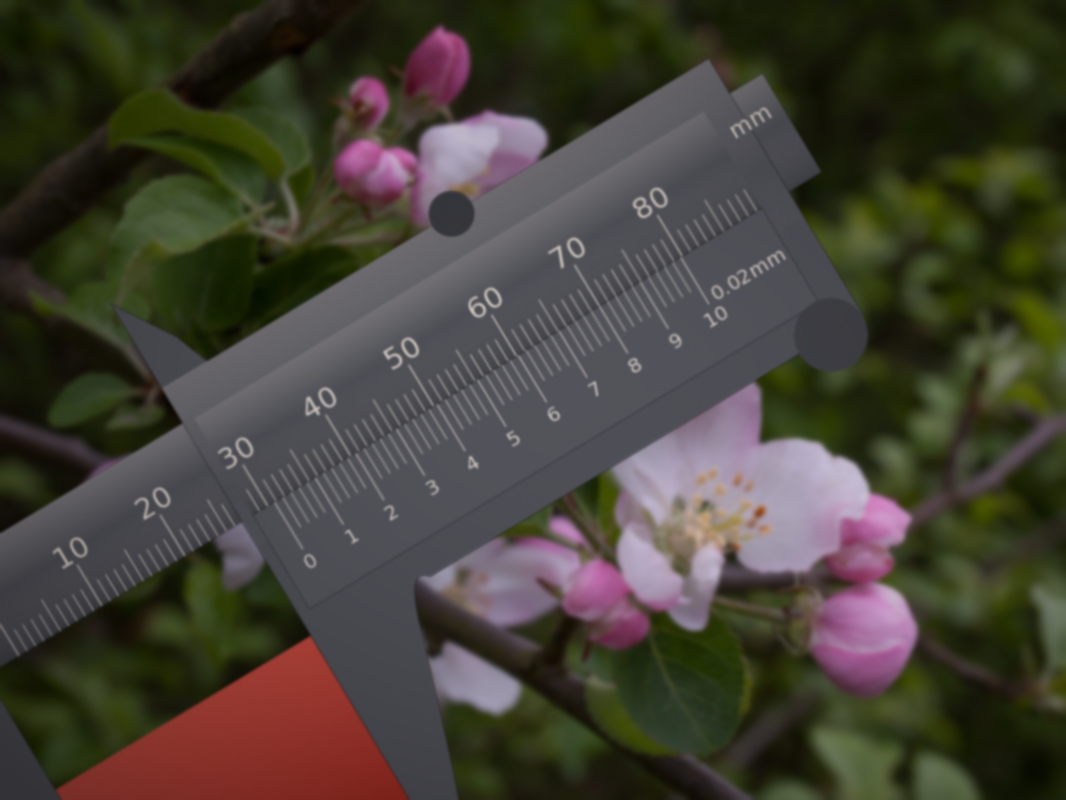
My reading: {"value": 30.8, "unit": "mm"}
